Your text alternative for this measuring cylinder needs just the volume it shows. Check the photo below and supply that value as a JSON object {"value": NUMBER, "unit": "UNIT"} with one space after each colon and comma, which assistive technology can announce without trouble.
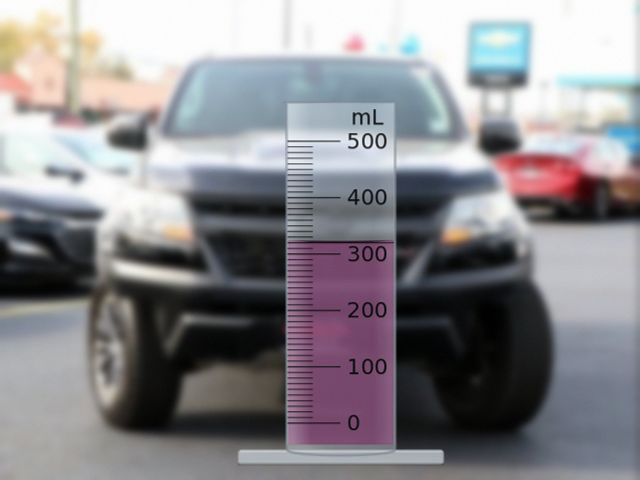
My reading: {"value": 320, "unit": "mL"}
